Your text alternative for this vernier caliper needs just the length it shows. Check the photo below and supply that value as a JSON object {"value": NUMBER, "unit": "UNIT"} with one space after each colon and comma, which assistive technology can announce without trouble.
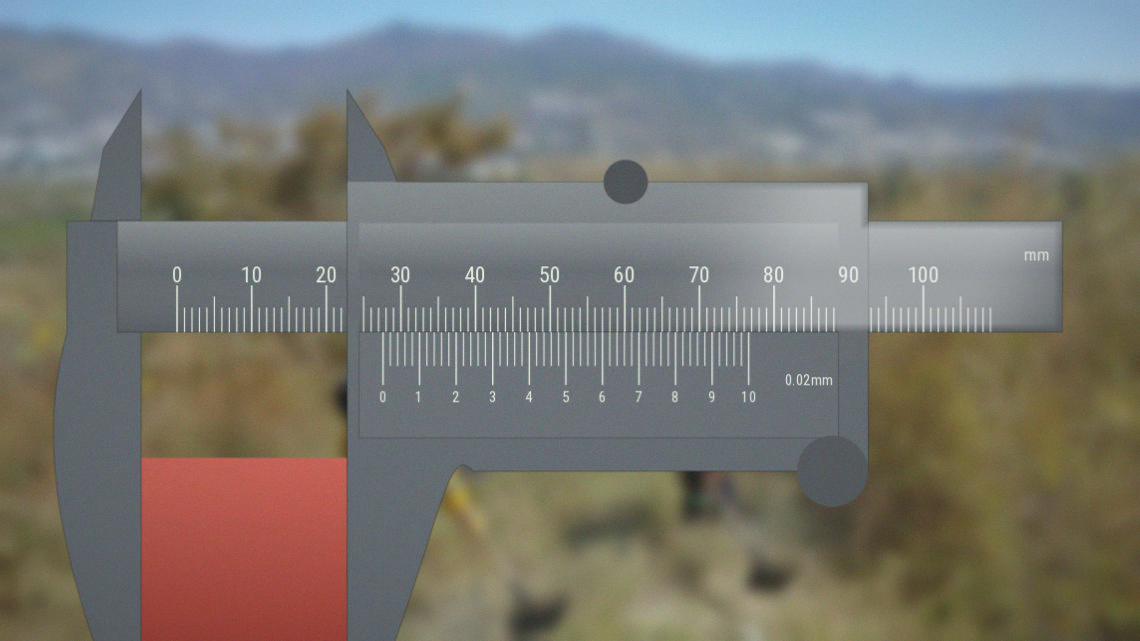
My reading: {"value": 27.6, "unit": "mm"}
